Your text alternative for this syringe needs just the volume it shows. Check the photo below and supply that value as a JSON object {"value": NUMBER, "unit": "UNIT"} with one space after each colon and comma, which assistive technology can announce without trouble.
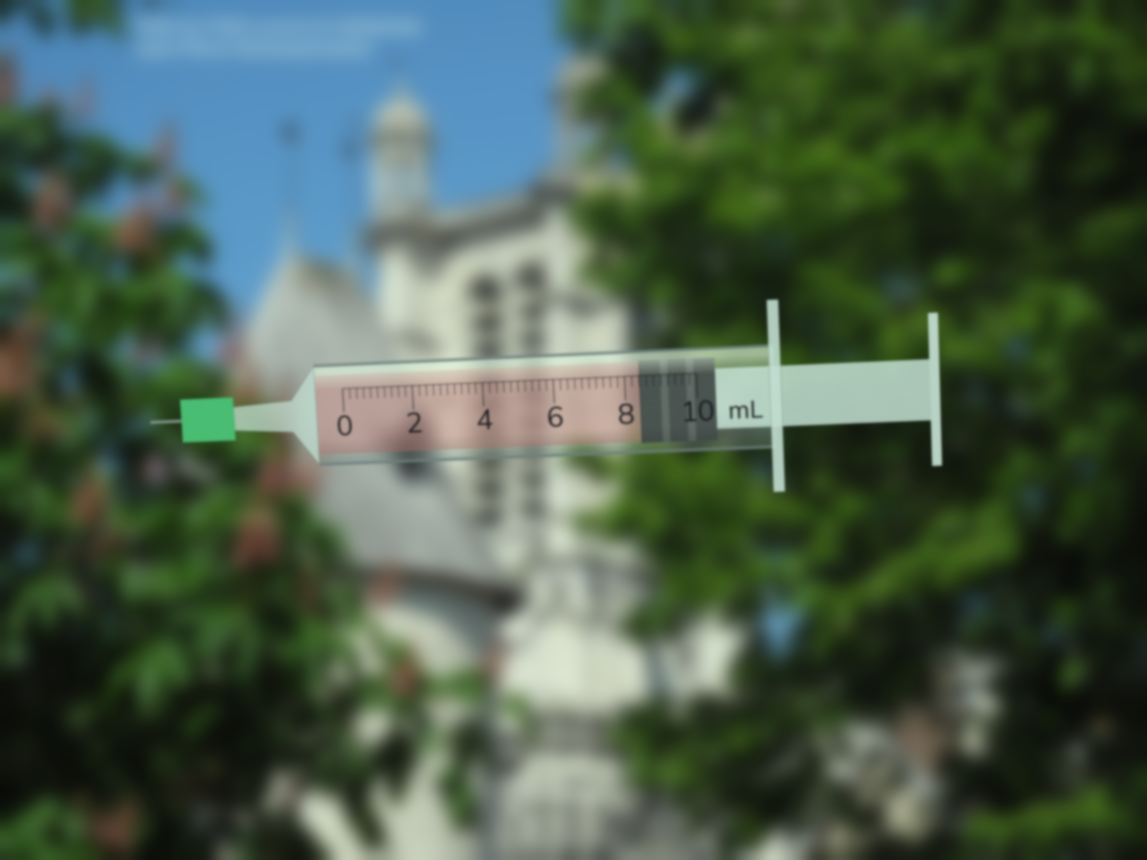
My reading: {"value": 8.4, "unit": "mL"}
